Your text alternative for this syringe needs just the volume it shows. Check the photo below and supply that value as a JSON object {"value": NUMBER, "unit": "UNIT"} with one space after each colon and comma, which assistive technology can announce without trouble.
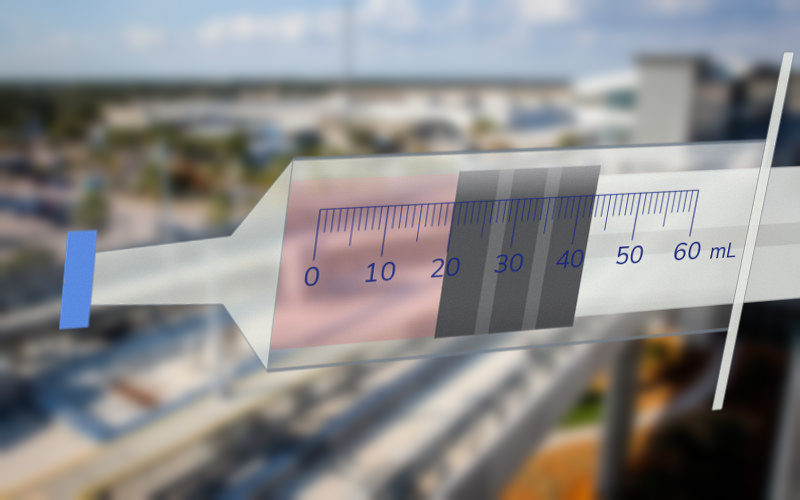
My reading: {"value": 20, "unit": "mL"}
